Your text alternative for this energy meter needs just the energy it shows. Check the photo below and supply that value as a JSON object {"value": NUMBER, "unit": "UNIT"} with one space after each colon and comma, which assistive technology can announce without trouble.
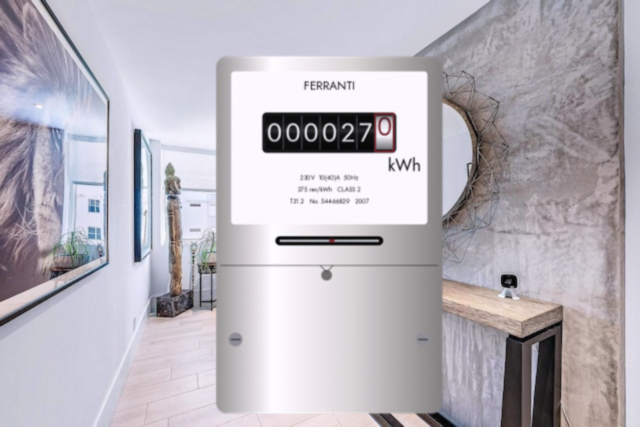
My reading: {"value": 27.0, "unit": "kWh"}
